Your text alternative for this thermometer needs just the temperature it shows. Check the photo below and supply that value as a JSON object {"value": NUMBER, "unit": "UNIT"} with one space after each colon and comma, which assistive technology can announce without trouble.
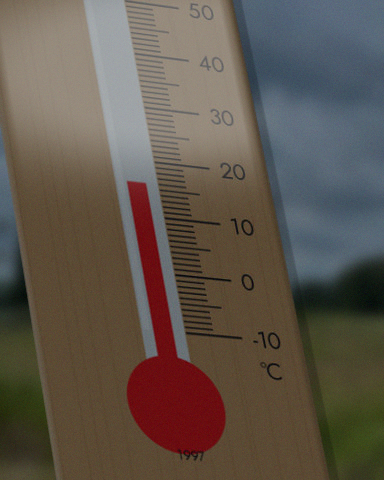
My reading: {"value": 16, "unit": "°C"}
